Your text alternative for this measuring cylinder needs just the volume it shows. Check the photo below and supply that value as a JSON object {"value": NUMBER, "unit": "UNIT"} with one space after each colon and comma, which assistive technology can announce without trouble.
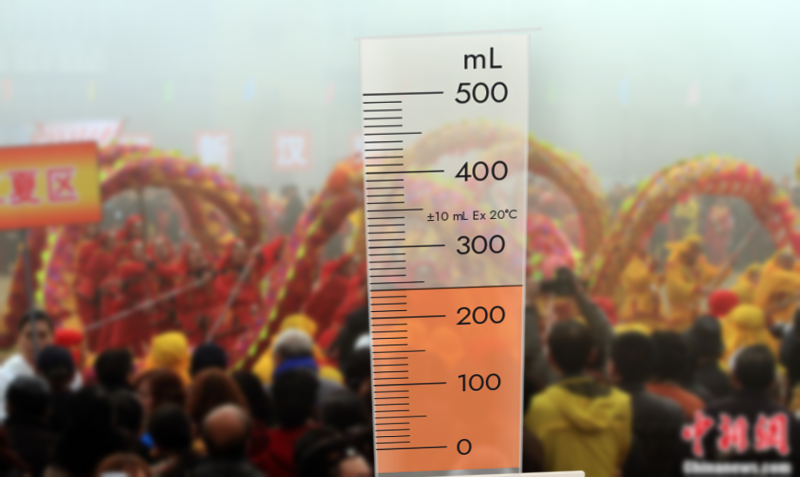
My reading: {"value": 240, "unit": "mL"}
